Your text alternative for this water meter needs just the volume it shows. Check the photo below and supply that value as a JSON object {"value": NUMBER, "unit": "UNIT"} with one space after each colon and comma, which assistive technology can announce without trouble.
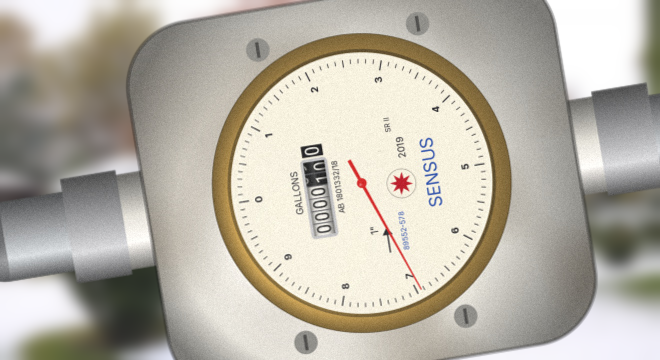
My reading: {"value": 96.9, "unit": "gal"}
